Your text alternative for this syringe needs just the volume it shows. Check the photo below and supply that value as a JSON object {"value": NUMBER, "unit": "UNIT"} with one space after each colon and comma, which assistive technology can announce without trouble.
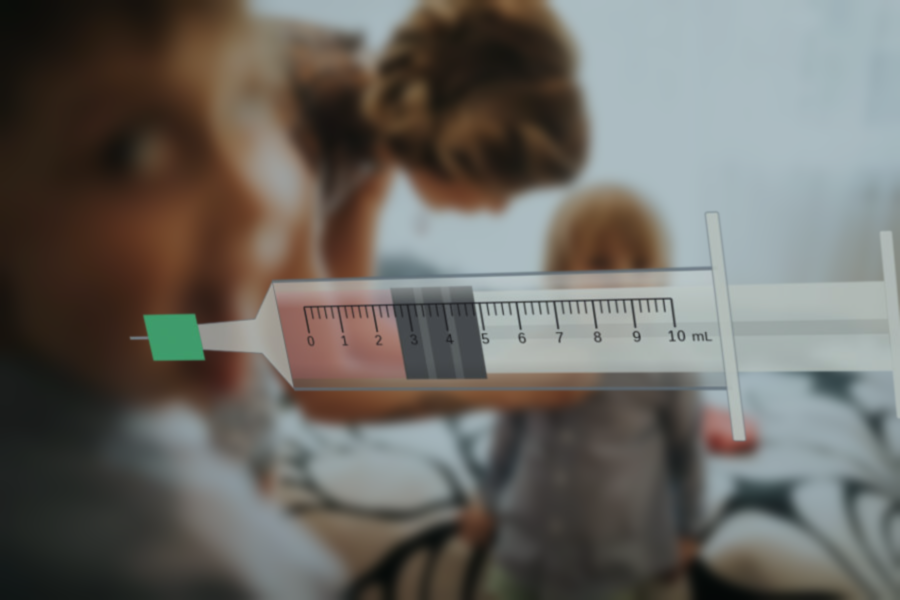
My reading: {"value": 2.6, "unit": "mL"}
